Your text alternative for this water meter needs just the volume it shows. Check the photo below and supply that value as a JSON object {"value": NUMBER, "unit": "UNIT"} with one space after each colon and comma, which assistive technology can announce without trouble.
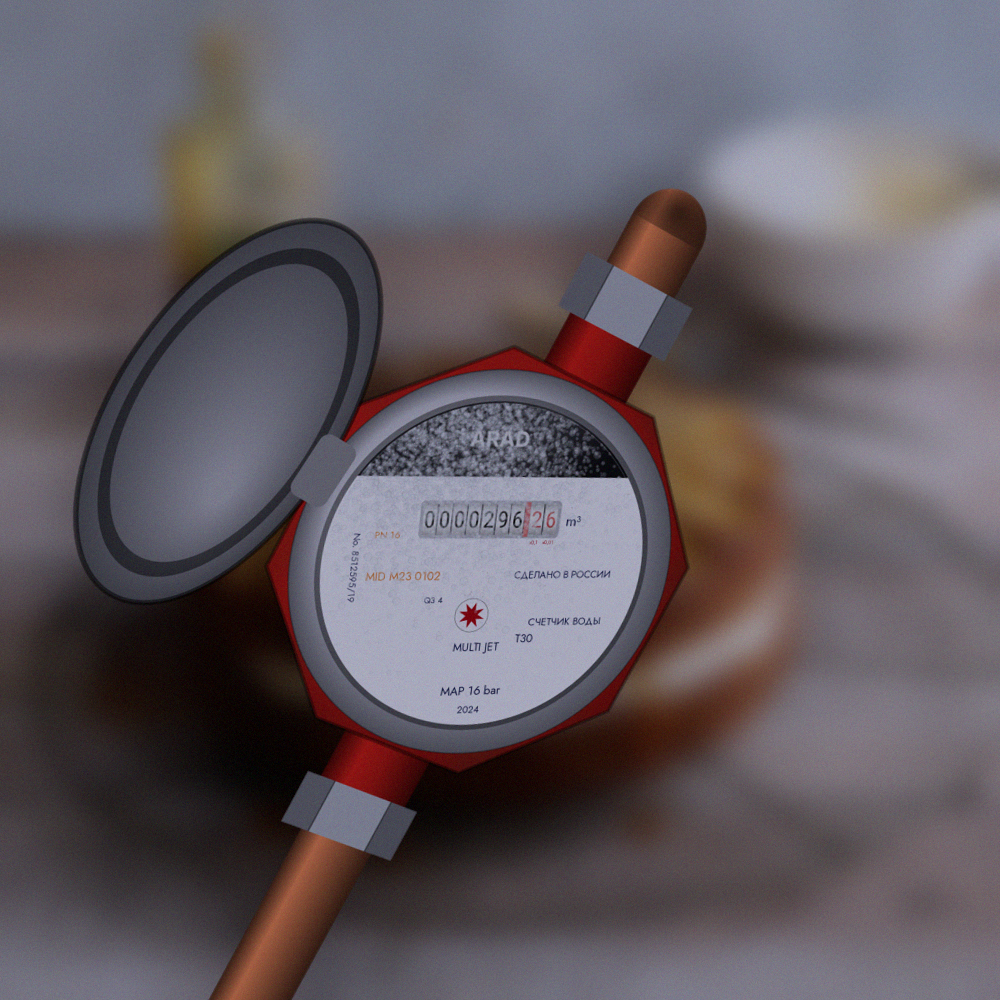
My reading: {"value": 296.26, "unit": "m³"}
